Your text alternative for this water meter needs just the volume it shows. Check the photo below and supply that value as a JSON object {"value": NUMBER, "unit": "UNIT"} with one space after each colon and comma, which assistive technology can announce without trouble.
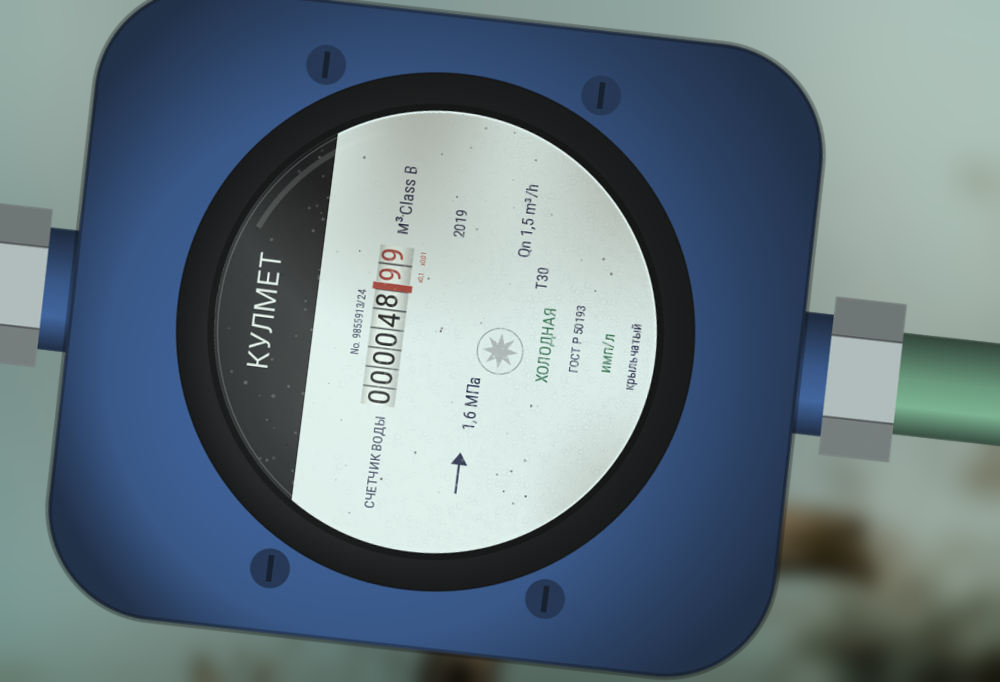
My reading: {"value": 48.99, "unit": "m³"}
